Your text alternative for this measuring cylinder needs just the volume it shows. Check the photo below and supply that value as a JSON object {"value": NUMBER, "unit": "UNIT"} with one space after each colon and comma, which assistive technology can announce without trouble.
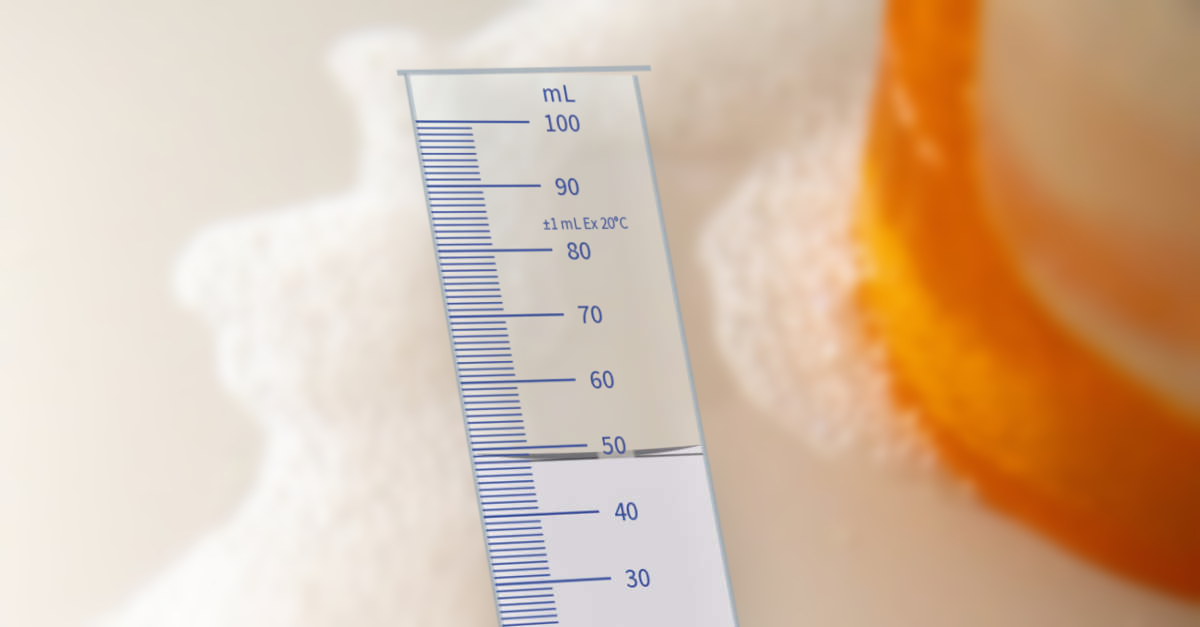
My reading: {"value": 48, "unit": "mL"}
